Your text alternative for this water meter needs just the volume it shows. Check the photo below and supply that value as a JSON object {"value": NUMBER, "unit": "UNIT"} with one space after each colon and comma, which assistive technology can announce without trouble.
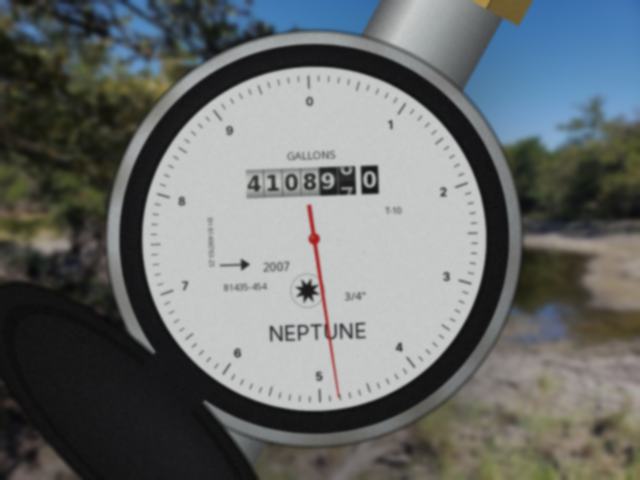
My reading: {"value": 4108964.8, "unit": "gal"}
